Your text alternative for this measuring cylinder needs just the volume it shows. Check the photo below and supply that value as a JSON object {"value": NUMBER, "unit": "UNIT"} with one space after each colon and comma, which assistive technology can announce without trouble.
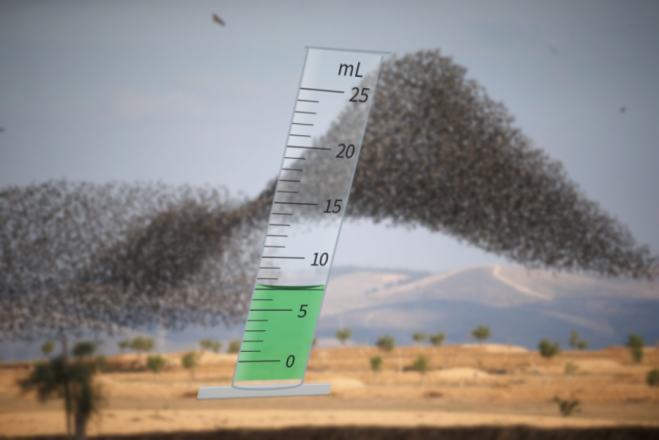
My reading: {"value": 7, "unit": "mL"}
